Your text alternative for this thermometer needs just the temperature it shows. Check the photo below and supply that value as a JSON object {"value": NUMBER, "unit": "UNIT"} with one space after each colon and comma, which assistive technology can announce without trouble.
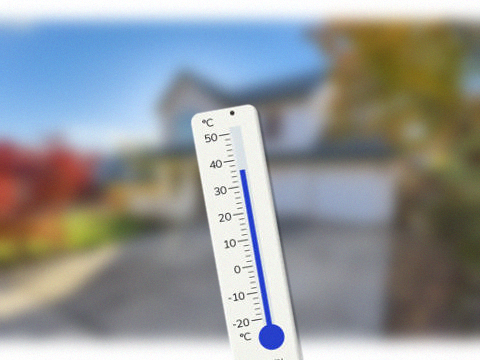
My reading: {"value": 36, "unit": "°C"}
